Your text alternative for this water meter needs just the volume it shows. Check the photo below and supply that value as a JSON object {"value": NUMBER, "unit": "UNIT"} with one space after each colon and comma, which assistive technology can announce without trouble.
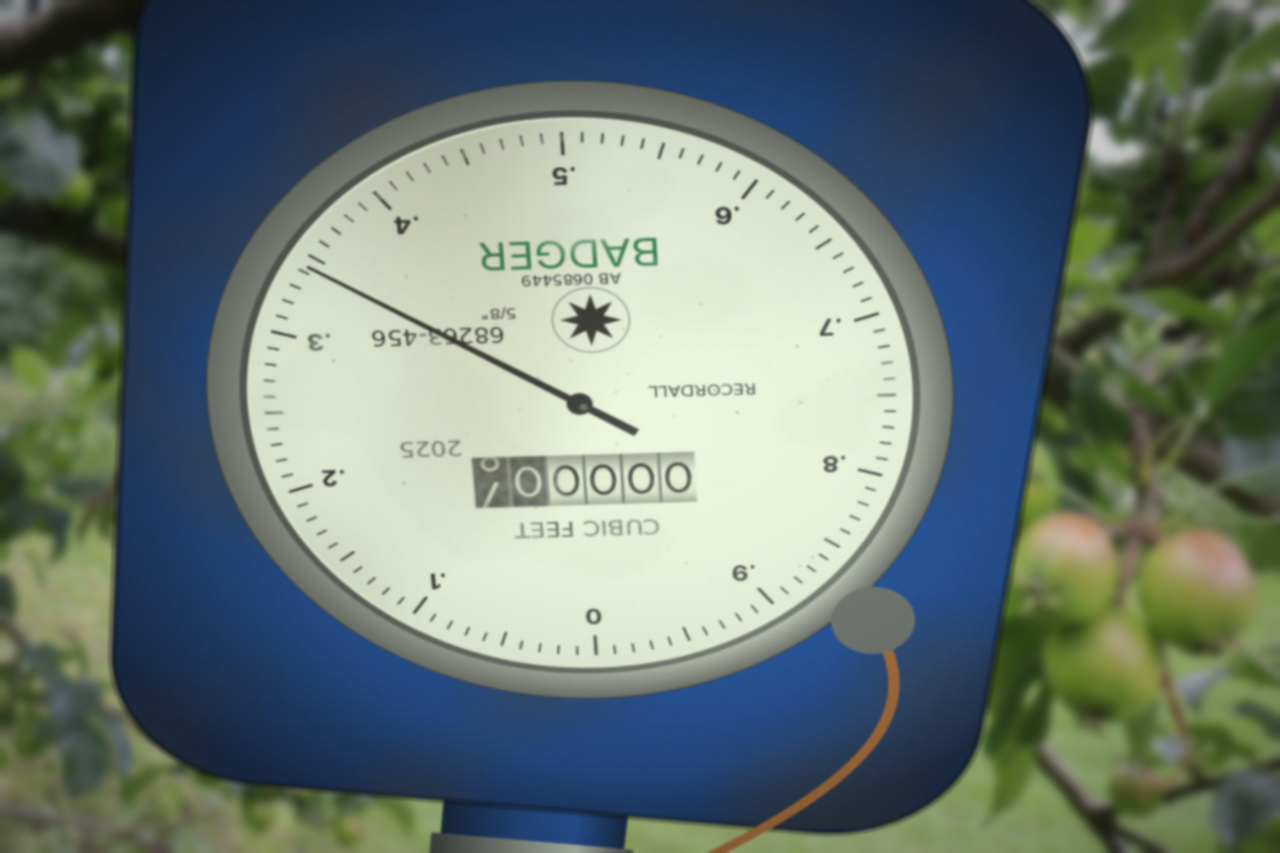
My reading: {"value": 7.34, "unit": "ft³"}
